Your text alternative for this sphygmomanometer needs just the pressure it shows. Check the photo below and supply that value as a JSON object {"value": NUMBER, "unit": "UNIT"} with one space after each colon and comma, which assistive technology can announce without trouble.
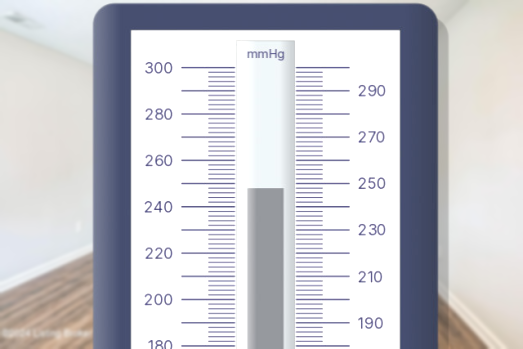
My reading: {"value": 248, "unit": "mmHg"}
